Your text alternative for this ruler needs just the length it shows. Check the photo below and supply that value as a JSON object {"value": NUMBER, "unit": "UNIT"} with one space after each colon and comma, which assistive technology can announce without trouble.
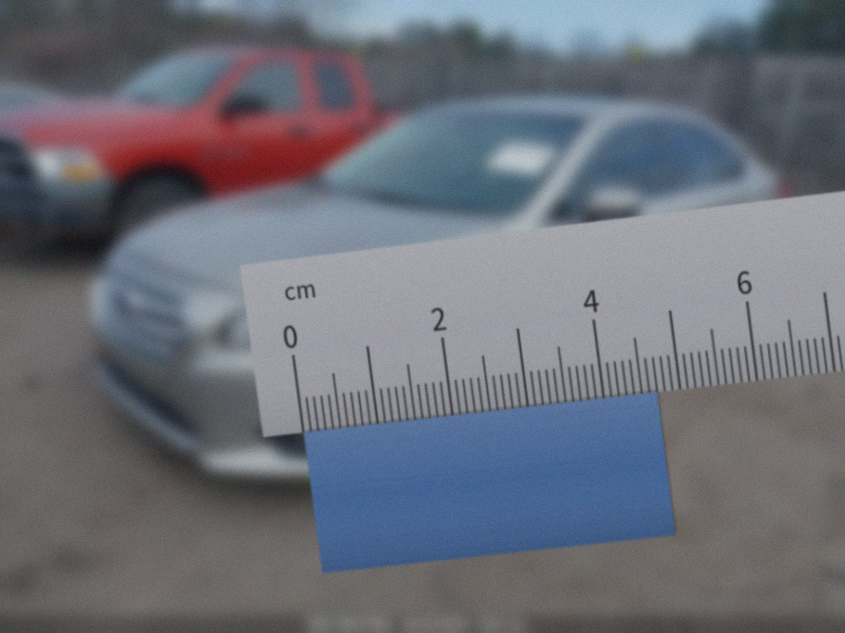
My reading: {"value": 4.7, "unit": "cm"}
